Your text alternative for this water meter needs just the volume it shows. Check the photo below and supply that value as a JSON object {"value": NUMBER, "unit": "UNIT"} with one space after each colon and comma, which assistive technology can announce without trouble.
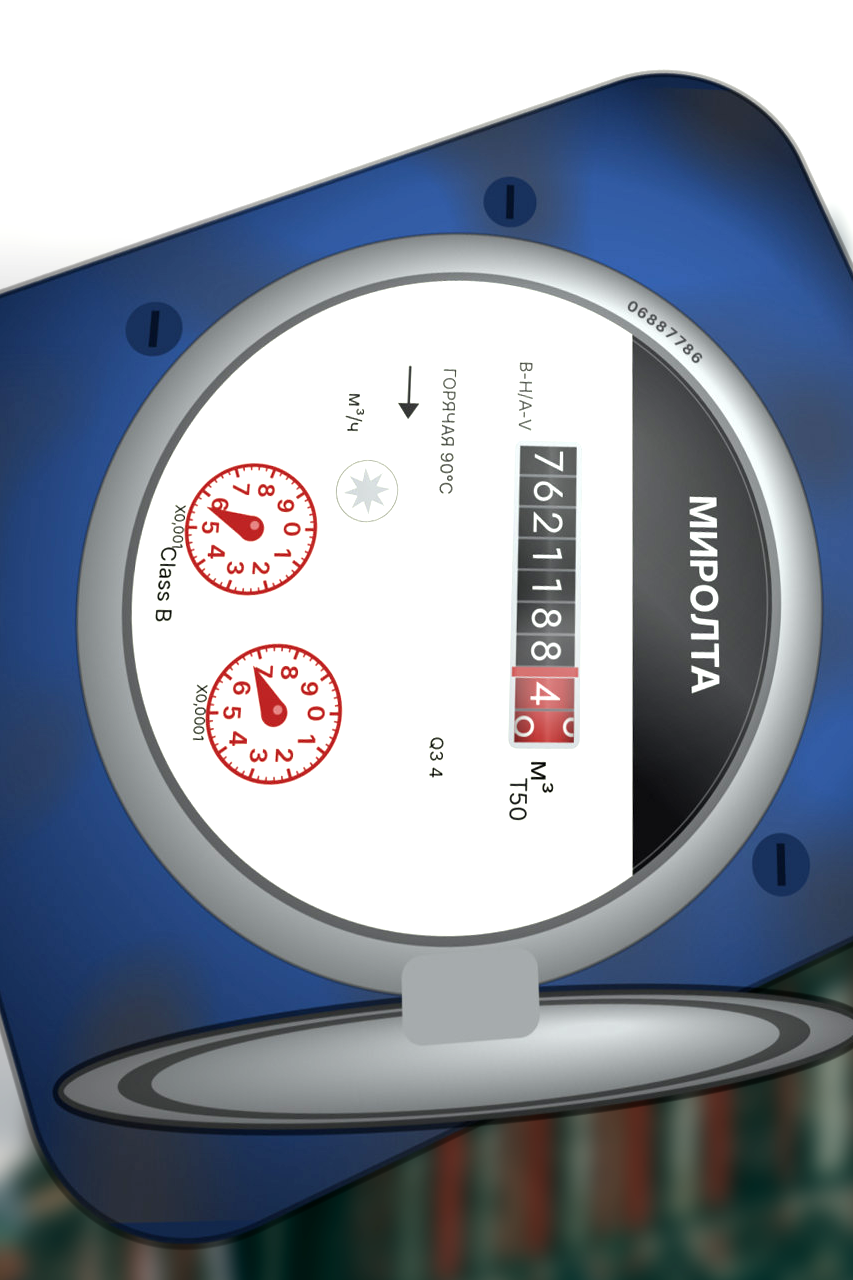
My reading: {"value": 7621188.4856, "unit": "m³"}
